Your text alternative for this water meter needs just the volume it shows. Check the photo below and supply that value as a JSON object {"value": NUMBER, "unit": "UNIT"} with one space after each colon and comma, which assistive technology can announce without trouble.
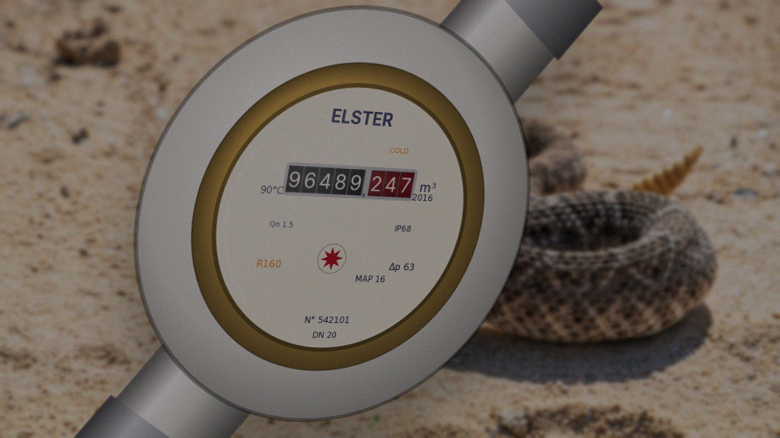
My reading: {"value": 96489.247, "unit": "m³"}
